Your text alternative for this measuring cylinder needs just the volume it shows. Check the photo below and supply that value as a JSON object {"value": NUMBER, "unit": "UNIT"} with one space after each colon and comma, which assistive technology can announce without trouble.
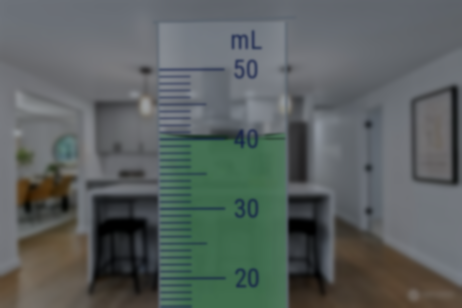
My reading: {"value": 40, "unit": "mL"}
